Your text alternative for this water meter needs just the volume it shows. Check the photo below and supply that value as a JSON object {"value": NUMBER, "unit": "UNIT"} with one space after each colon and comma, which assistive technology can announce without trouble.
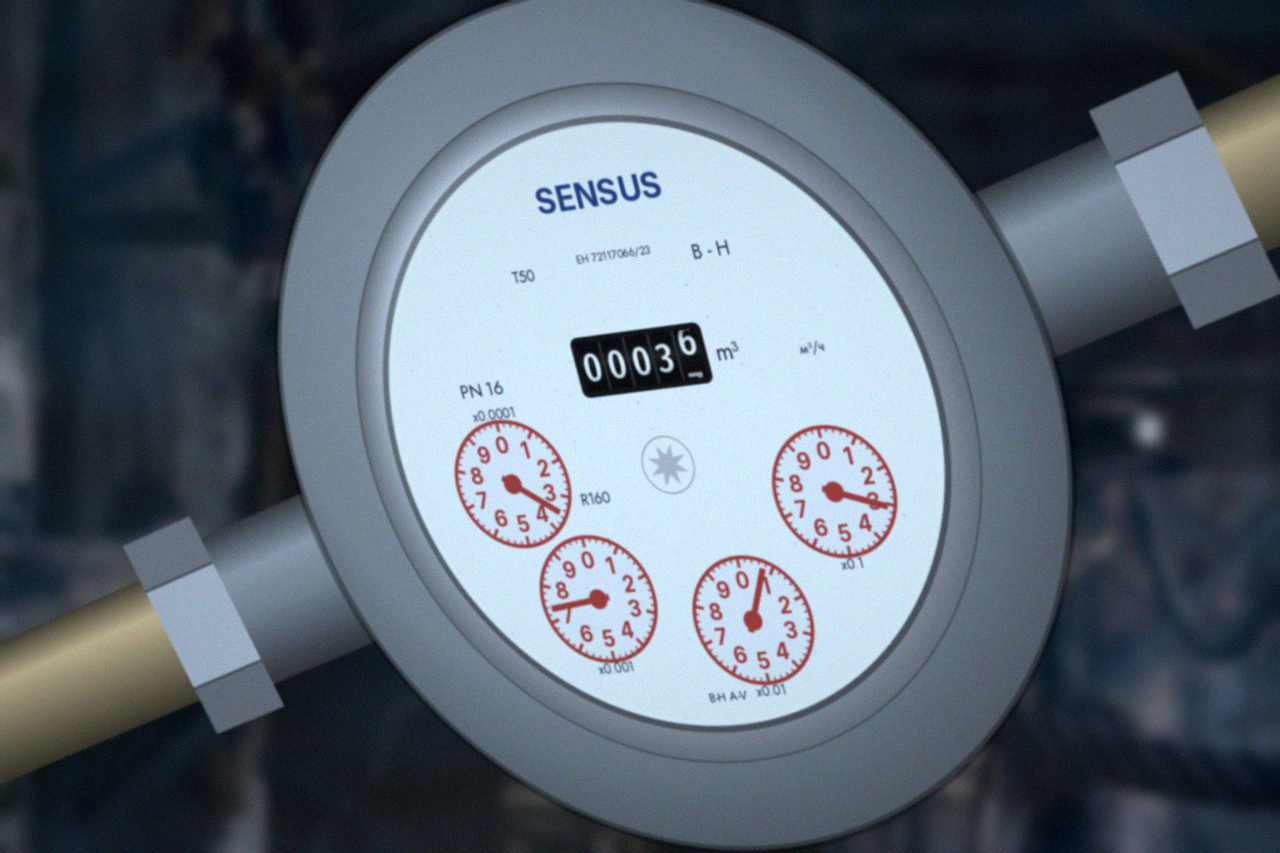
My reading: {"value": 36.3073, "unit": "m³"}
